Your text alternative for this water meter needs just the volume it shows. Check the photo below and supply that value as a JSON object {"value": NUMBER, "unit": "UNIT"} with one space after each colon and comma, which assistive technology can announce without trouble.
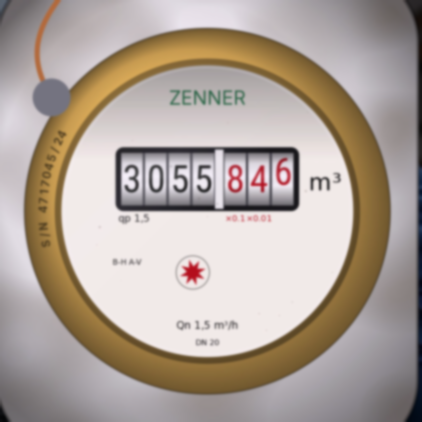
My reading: {"value": 3055.846, "unit": "m³"}
